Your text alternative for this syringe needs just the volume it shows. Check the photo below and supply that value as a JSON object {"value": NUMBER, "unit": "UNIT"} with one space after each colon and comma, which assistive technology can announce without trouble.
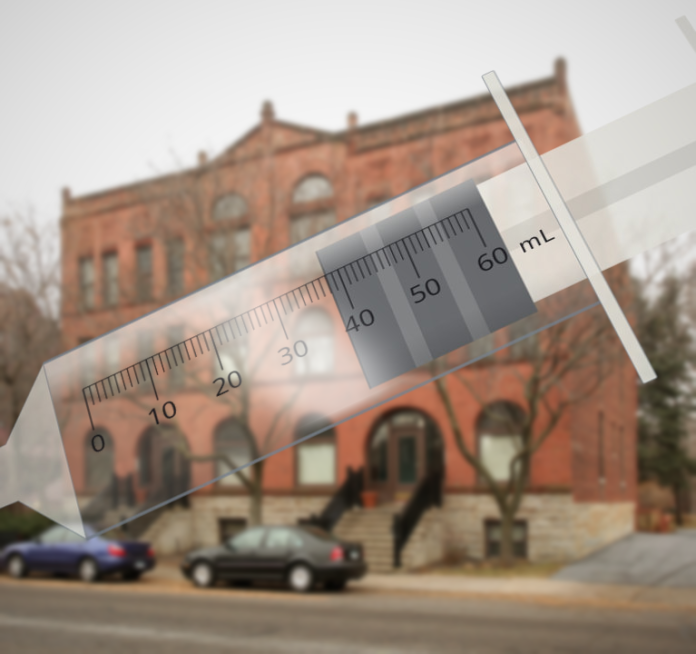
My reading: {"value": 38, "unit": "mL"}
